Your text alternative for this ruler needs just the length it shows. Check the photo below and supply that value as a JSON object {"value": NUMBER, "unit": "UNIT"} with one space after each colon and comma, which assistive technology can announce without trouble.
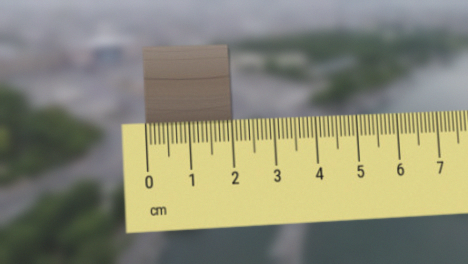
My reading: {"value": 2, "unit": "cm"}
